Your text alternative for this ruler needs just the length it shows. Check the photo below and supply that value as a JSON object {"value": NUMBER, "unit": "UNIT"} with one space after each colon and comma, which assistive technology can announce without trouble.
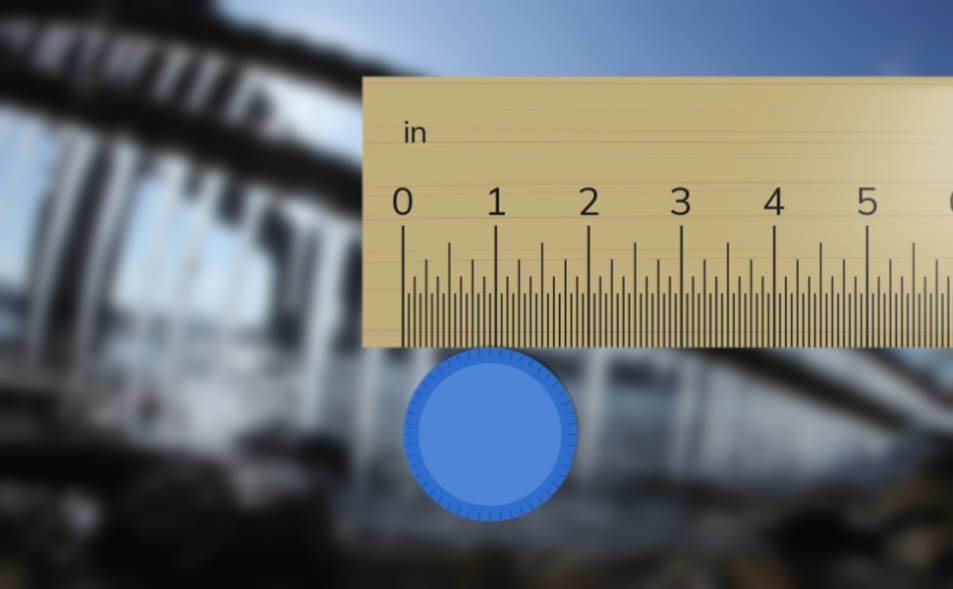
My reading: {"value": 1.875, "unit": "in"}
